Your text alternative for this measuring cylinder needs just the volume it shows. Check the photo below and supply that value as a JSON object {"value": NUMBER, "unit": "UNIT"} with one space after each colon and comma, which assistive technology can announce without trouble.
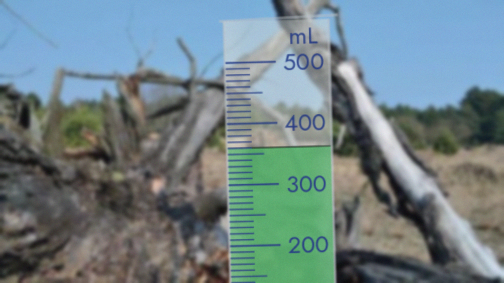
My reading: {"value": 360, "unit": "mL"}
